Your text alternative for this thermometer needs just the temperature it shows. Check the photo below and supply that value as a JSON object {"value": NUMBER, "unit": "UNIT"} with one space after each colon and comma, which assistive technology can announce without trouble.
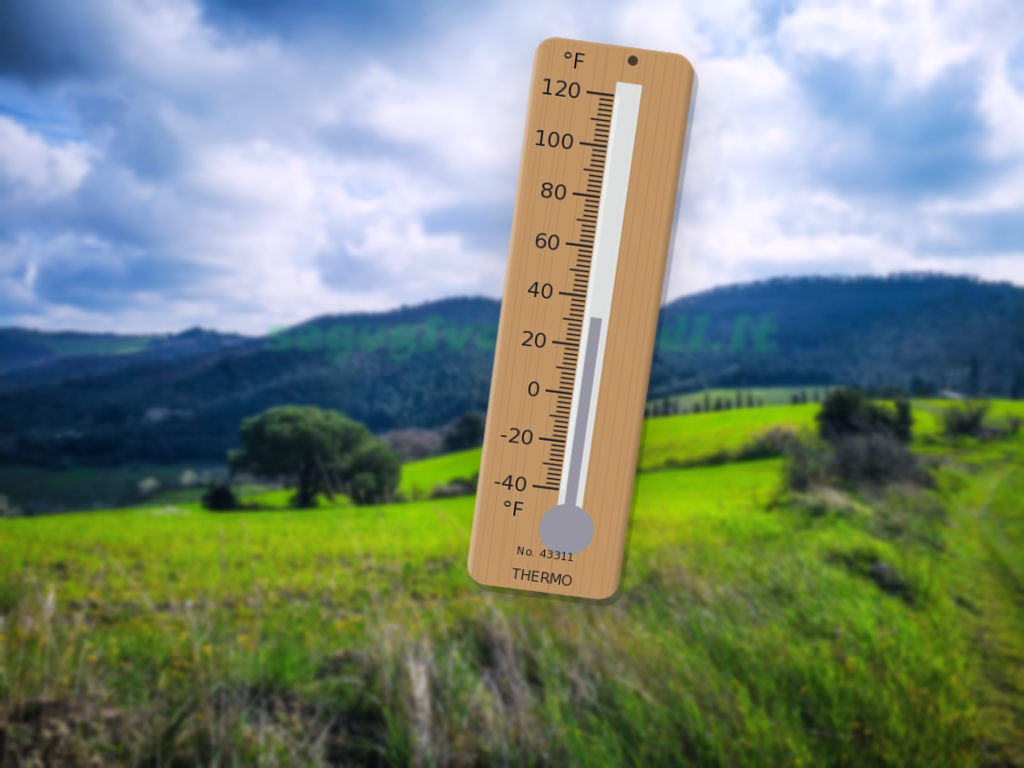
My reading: {"value": 32, "unit": "°F"}
